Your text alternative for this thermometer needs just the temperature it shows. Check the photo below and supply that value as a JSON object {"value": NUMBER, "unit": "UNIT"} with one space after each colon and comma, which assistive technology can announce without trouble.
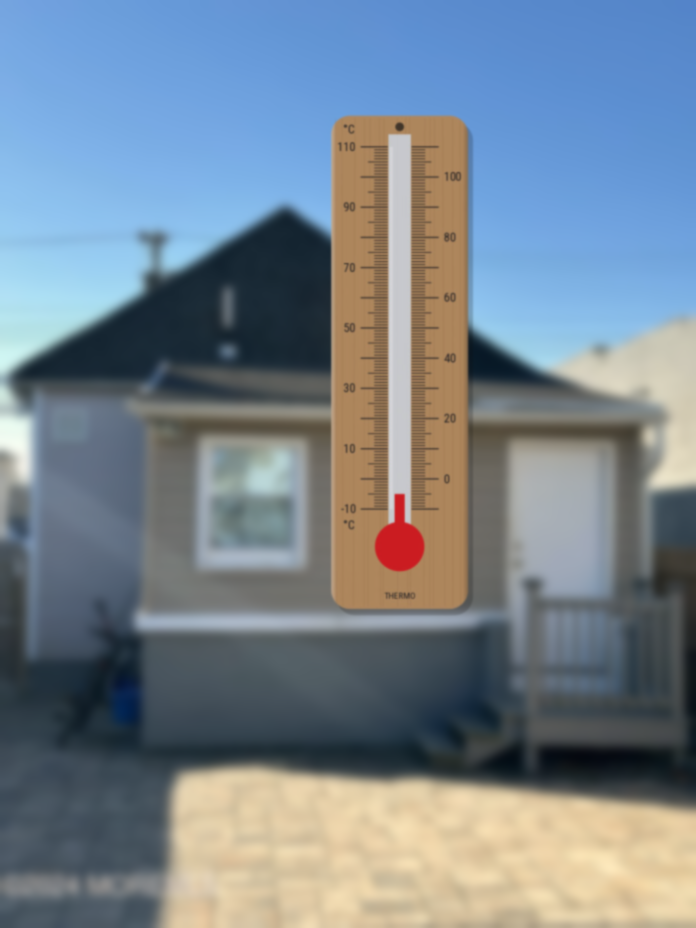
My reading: {"value": -5, "unit": "°C"}
